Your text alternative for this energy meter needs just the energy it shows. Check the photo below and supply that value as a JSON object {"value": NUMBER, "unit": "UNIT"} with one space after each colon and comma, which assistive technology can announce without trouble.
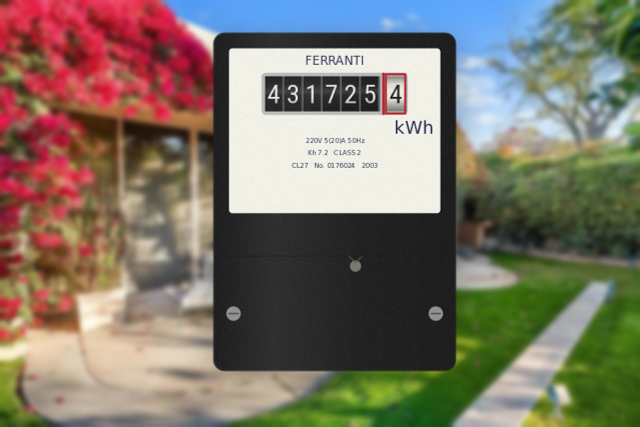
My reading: {"value": 431725.4, "unit": "kWh"}
